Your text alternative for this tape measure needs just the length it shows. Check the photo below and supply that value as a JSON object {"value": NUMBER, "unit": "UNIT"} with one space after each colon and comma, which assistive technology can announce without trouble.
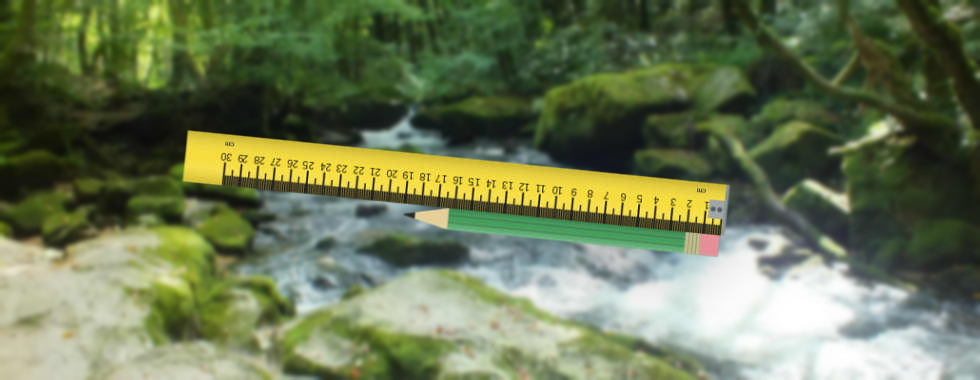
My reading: {"value": 19, "unit": "cm"}
